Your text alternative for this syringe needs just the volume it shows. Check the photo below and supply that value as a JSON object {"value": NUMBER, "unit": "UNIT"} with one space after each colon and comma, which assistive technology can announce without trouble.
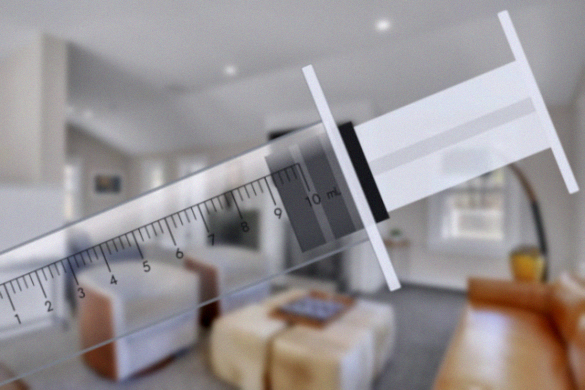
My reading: {"value": 9.2, "unit": "mL"}
